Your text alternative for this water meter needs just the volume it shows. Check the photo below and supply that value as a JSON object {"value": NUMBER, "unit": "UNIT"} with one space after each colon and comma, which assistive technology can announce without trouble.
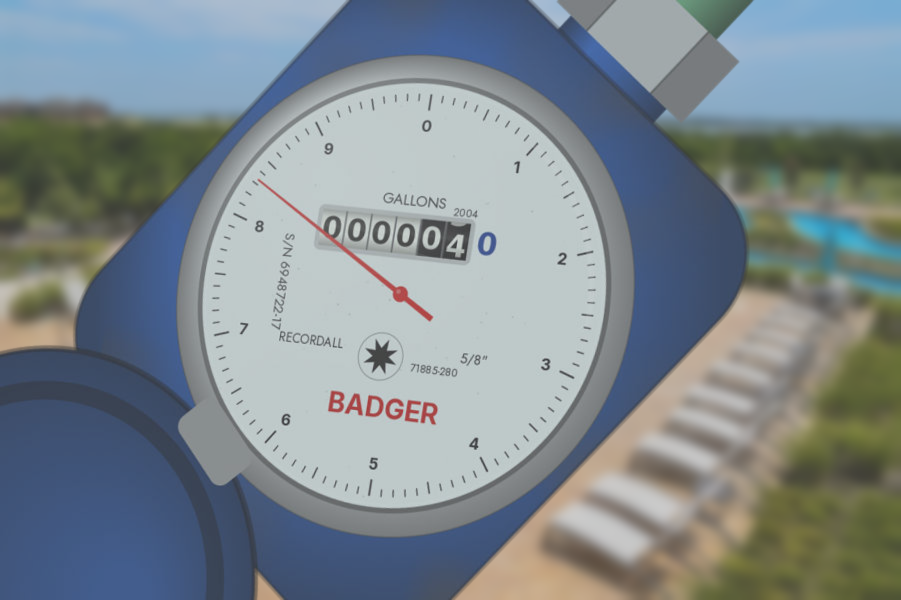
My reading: {"value": 38.3, "unit": "gal"}
